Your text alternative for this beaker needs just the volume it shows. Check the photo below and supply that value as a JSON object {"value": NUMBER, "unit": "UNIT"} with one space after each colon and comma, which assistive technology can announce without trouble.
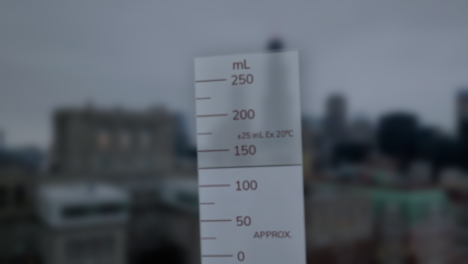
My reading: {"value": 125, "unit": "mL"}
